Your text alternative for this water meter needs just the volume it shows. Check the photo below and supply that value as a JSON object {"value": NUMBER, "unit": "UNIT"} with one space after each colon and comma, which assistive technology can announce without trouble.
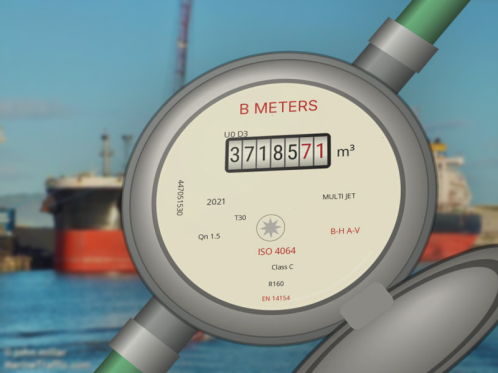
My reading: {"value": 37185.71, "unit": "m³"}
